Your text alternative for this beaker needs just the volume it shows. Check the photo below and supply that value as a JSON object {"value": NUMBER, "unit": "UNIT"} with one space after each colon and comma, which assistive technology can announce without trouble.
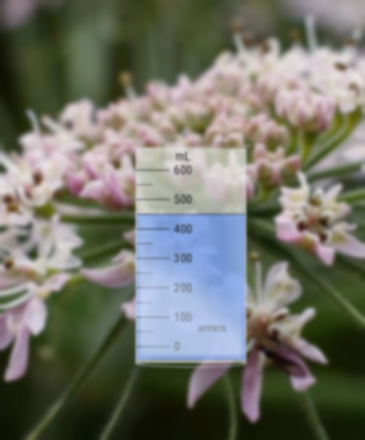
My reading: {"value": 450, "unit": "mL"}
